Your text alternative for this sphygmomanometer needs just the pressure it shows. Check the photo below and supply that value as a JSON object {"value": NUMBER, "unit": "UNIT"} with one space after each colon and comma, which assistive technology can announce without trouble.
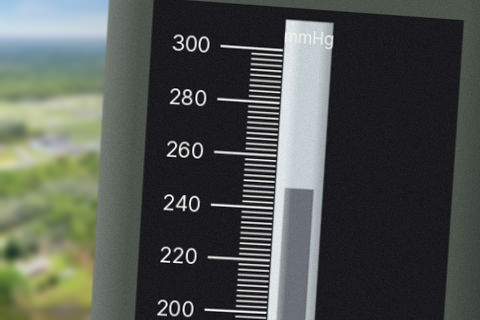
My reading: {"value": 248, "unit": "mmHg"}
